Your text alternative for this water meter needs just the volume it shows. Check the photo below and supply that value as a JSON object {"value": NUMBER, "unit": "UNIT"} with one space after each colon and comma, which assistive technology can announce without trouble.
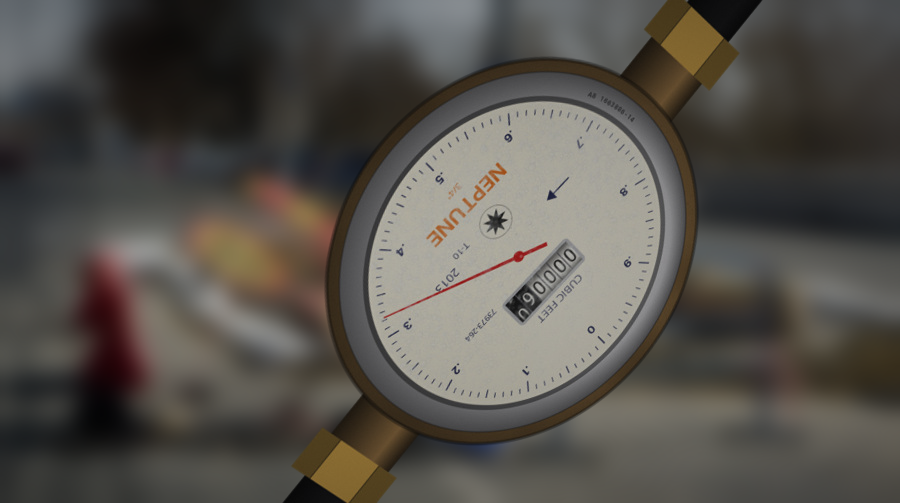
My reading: {"value": 60.32, "unit": "ft³"}
